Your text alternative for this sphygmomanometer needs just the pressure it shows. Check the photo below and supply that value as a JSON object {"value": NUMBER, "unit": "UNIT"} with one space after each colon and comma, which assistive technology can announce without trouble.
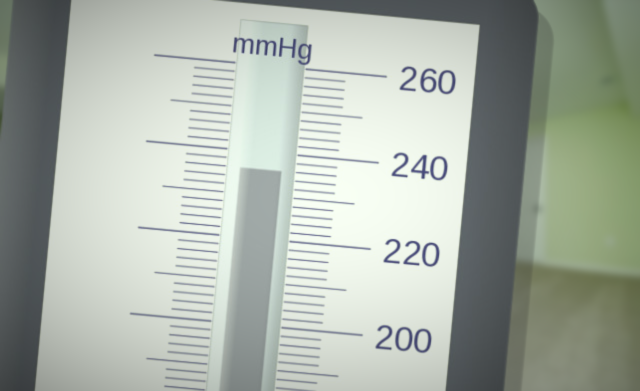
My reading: {"value": 236, "unit": "mmHg"}
